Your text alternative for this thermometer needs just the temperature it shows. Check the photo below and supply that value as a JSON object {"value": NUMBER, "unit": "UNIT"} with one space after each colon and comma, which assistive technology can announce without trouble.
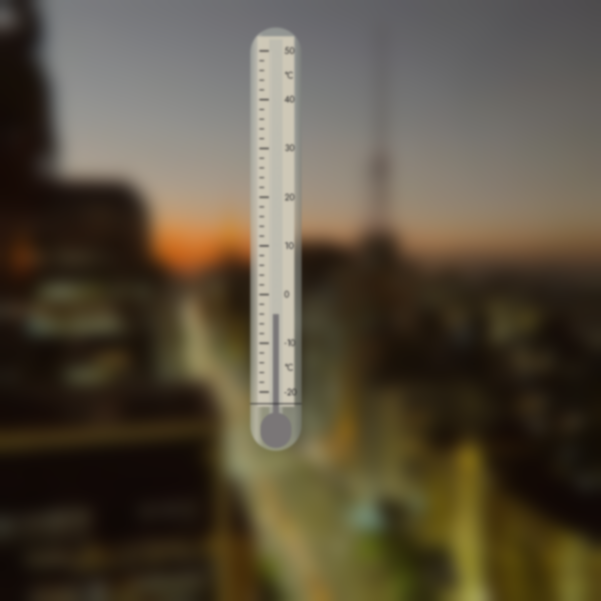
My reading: {"value": -4, "unit": "°C"}
